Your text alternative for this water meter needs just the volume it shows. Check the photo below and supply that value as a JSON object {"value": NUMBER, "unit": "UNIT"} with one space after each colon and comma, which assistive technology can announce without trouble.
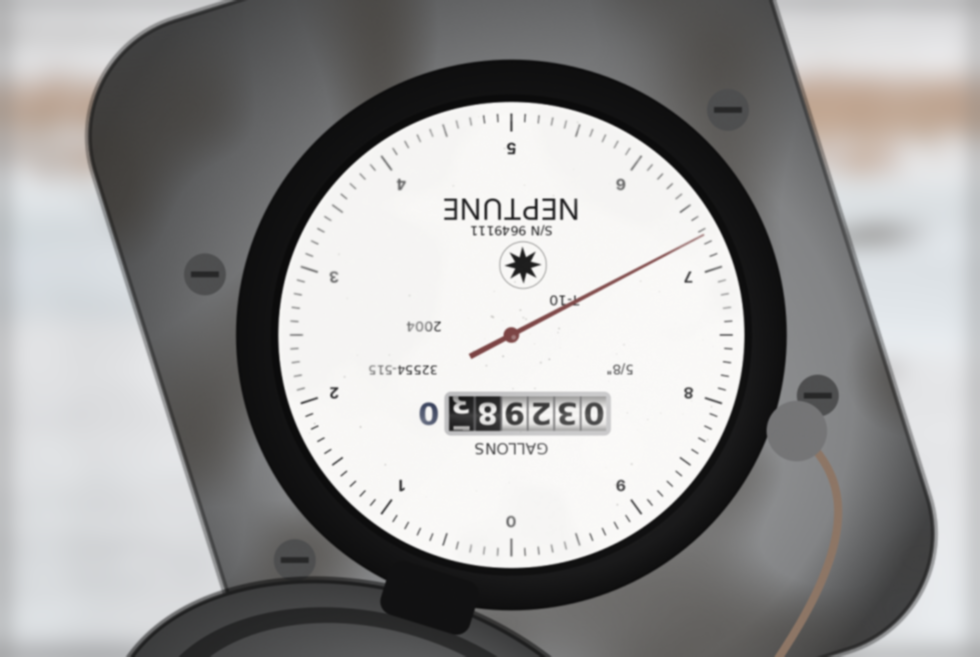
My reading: {"value": 329826.7, "unit": "gal"}
